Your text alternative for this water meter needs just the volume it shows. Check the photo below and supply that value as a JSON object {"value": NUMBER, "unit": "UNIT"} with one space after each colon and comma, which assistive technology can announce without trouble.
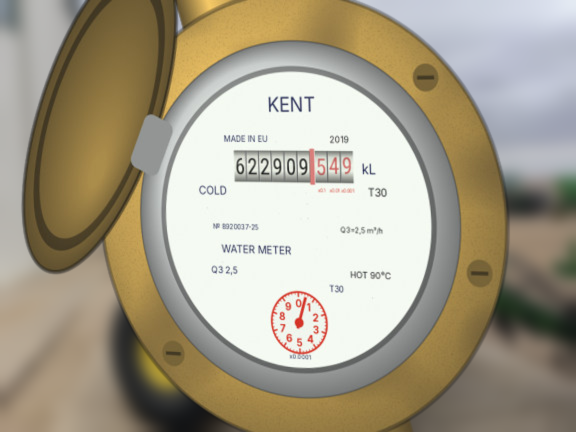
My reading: {"value": 622909.5490, "unit": "kL"}
